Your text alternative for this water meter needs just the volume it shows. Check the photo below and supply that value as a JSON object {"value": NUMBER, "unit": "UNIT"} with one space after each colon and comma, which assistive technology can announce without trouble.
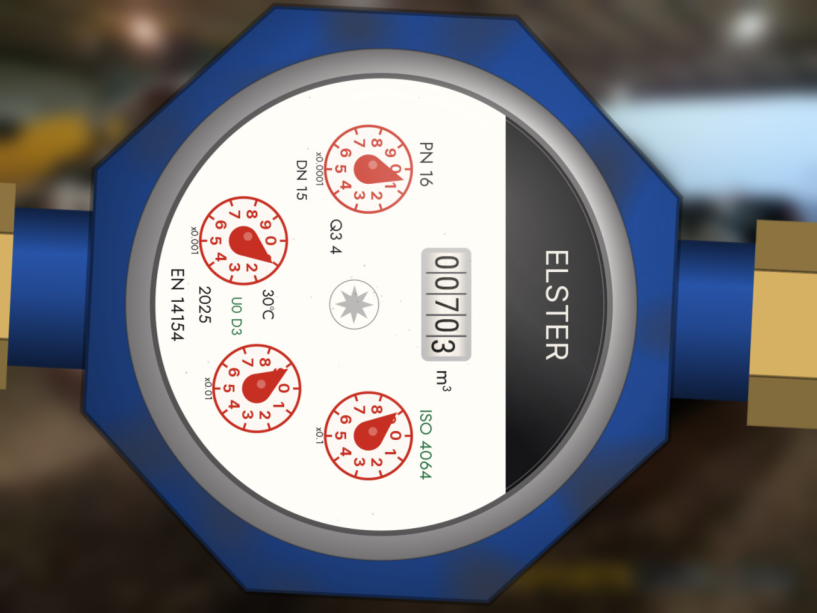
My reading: {"value": 702.8910, "unit": "m³"}
